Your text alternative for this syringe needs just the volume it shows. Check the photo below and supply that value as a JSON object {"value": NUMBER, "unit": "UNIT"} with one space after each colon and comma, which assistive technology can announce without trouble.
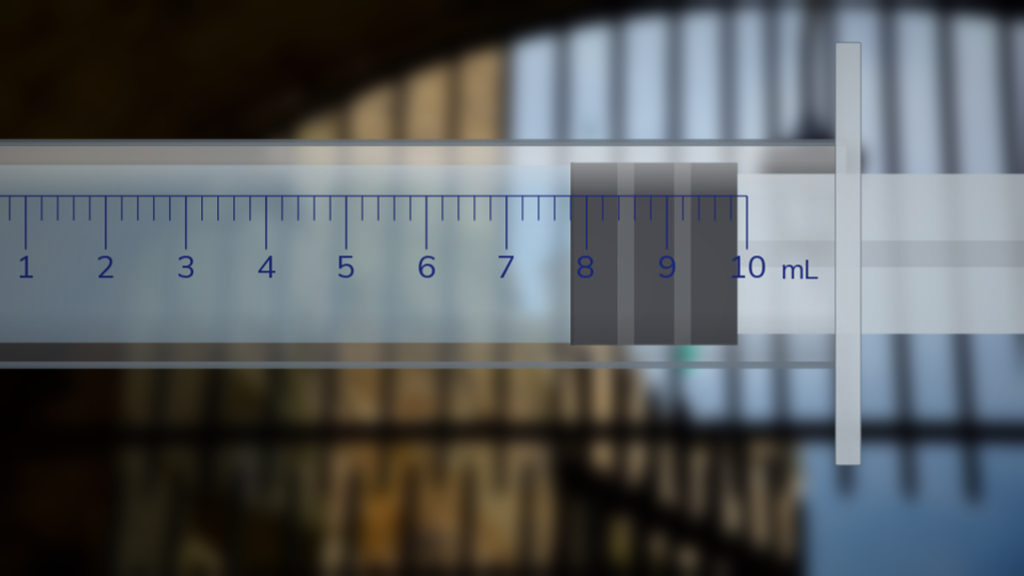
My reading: {"value": 7.8, "unit": "mL"}
